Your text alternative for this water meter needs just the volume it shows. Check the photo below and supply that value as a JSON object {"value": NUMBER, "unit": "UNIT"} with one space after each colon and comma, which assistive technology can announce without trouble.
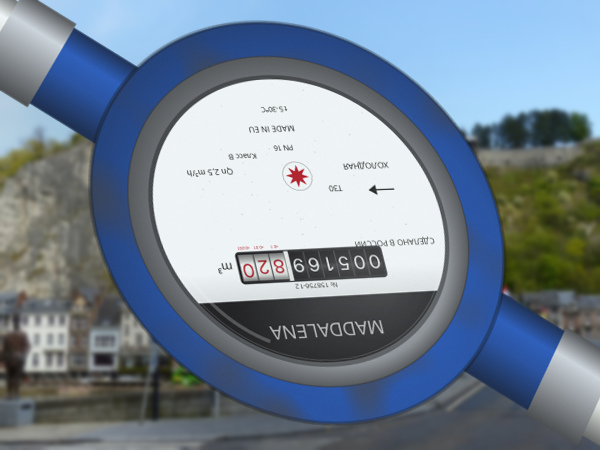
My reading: {"value": 5169.820, "unit": "m³"}
